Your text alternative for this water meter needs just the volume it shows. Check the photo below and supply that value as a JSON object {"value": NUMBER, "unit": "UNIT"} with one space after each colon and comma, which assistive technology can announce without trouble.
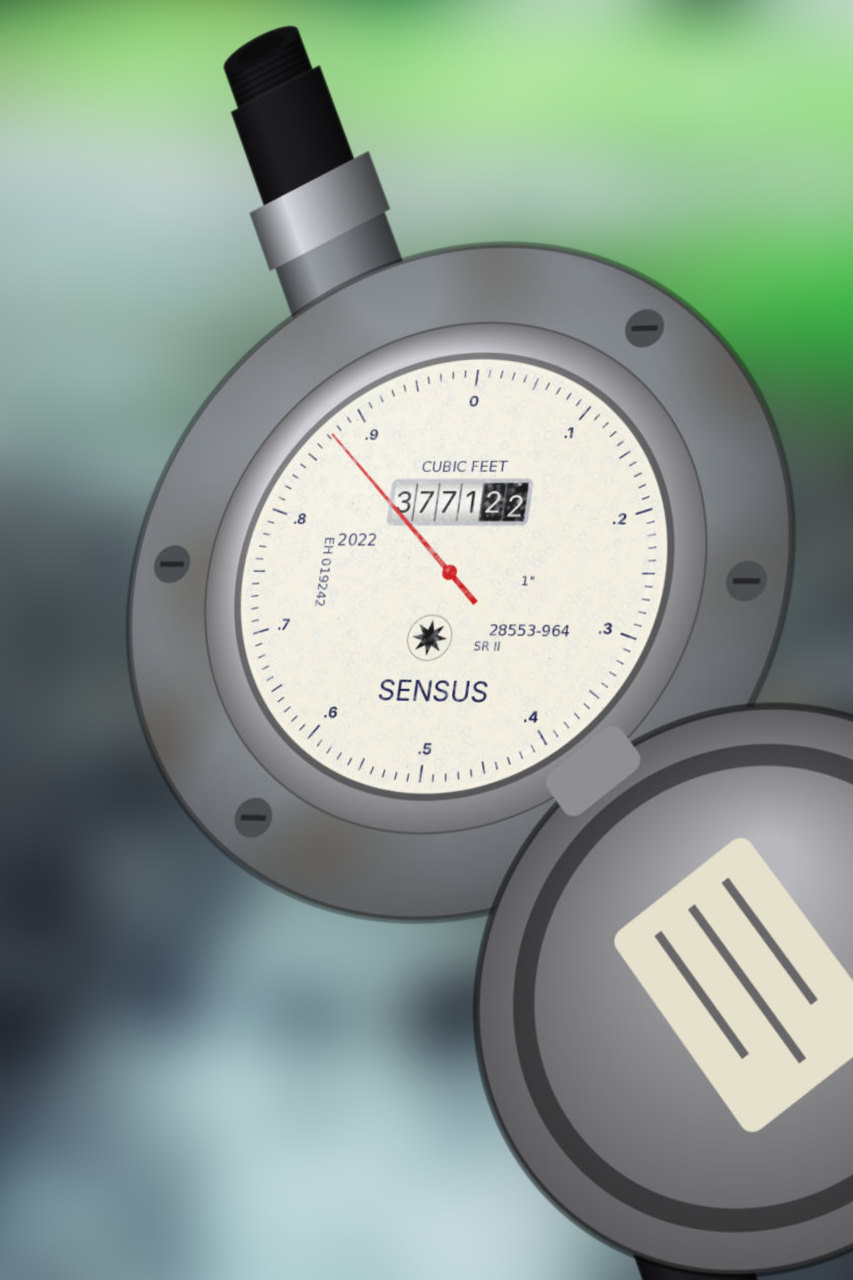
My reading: {"value": 377121.87, "unit": "ft³"}
